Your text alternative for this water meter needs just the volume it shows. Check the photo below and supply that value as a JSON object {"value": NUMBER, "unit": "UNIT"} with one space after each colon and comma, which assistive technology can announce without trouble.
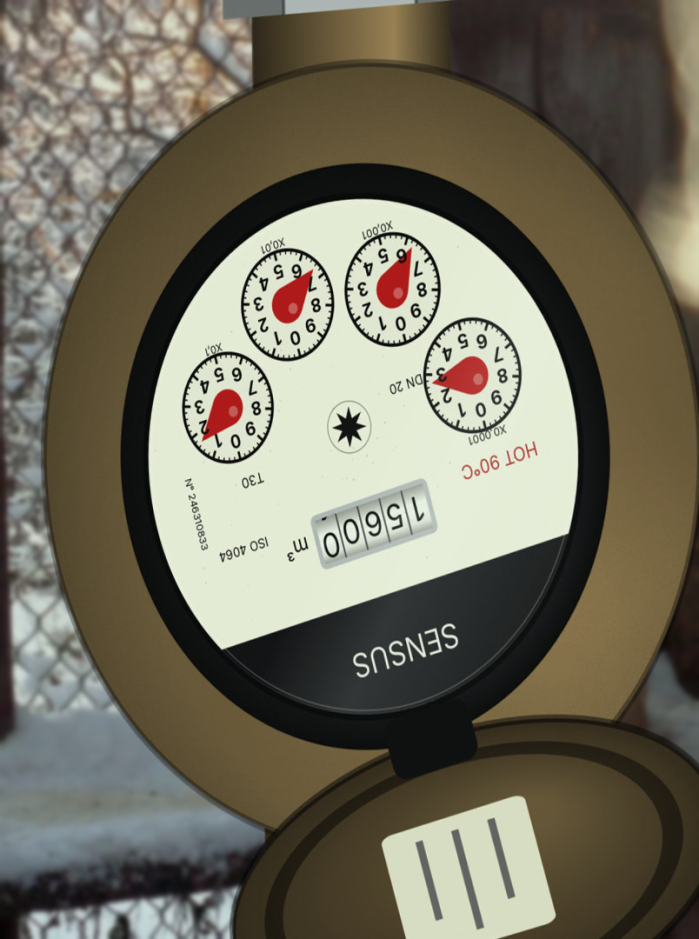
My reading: {"value": 15600.1662, "unit": "m³"}
